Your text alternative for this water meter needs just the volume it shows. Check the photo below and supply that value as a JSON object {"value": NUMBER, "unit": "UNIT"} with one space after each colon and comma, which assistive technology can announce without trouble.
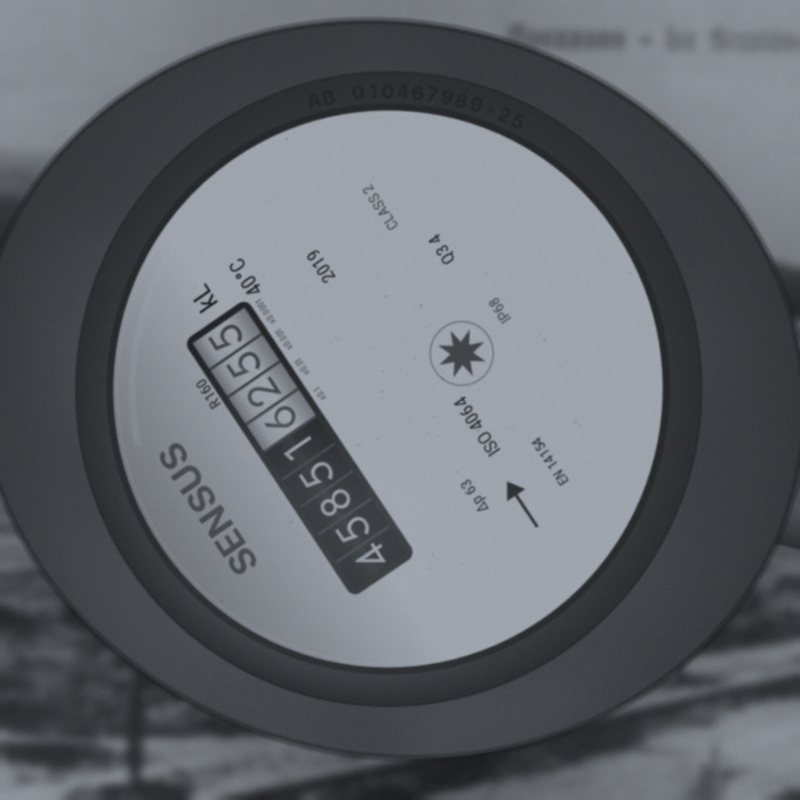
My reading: {"value": 45851.6255, "unit": "kL"}
